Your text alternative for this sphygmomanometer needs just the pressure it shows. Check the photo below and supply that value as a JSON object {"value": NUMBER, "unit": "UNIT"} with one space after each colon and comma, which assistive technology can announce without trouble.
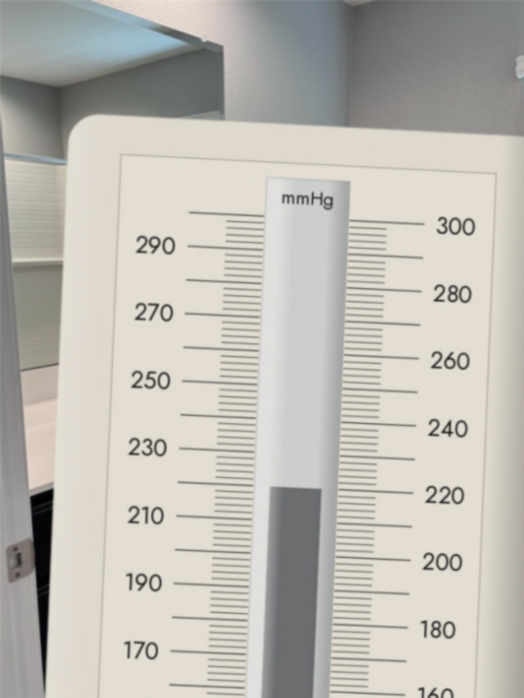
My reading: {"value": 220, "unit": "mmHg"}
